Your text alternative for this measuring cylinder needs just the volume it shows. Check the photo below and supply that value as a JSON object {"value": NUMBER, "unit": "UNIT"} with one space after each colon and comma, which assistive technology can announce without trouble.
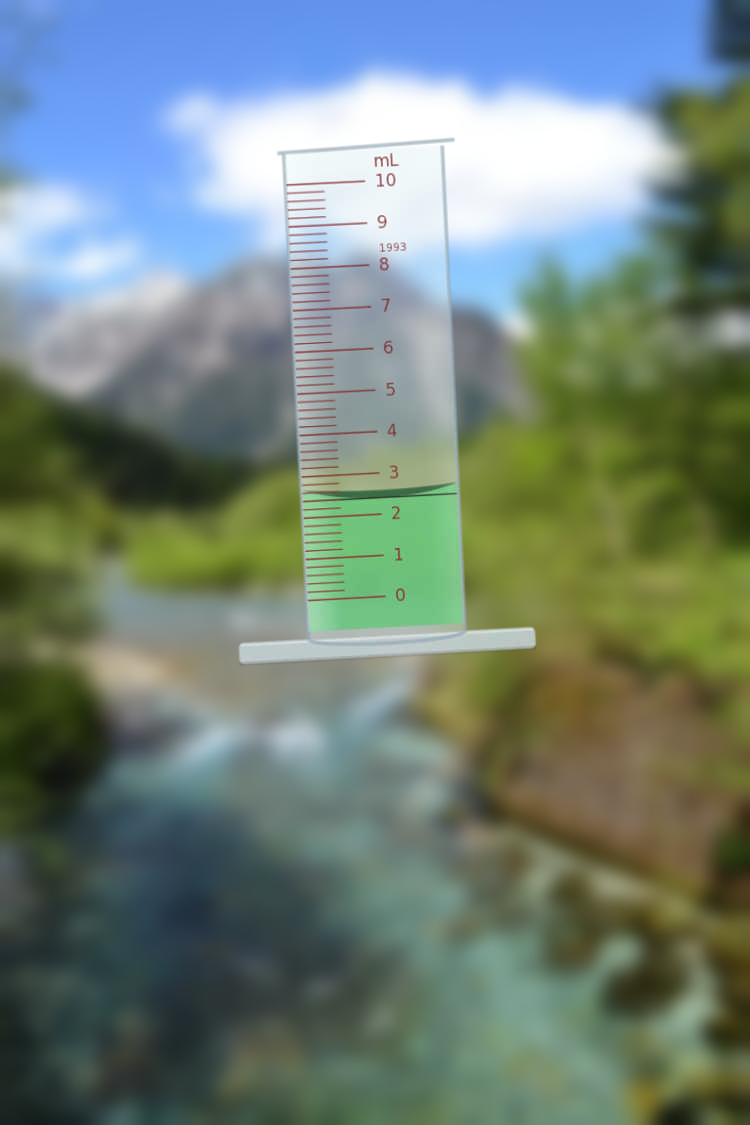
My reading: {"value": 2.4, "unit": "mL"}
